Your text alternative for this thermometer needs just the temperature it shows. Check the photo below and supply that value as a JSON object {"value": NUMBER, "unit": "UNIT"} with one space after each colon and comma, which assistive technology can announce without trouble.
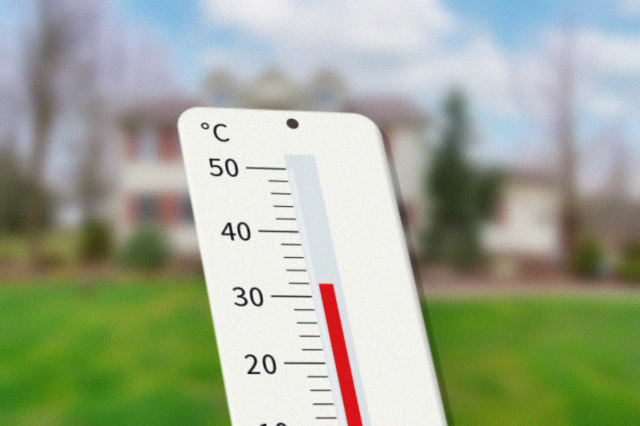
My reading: {"value": 32, "unit": "°C"}
